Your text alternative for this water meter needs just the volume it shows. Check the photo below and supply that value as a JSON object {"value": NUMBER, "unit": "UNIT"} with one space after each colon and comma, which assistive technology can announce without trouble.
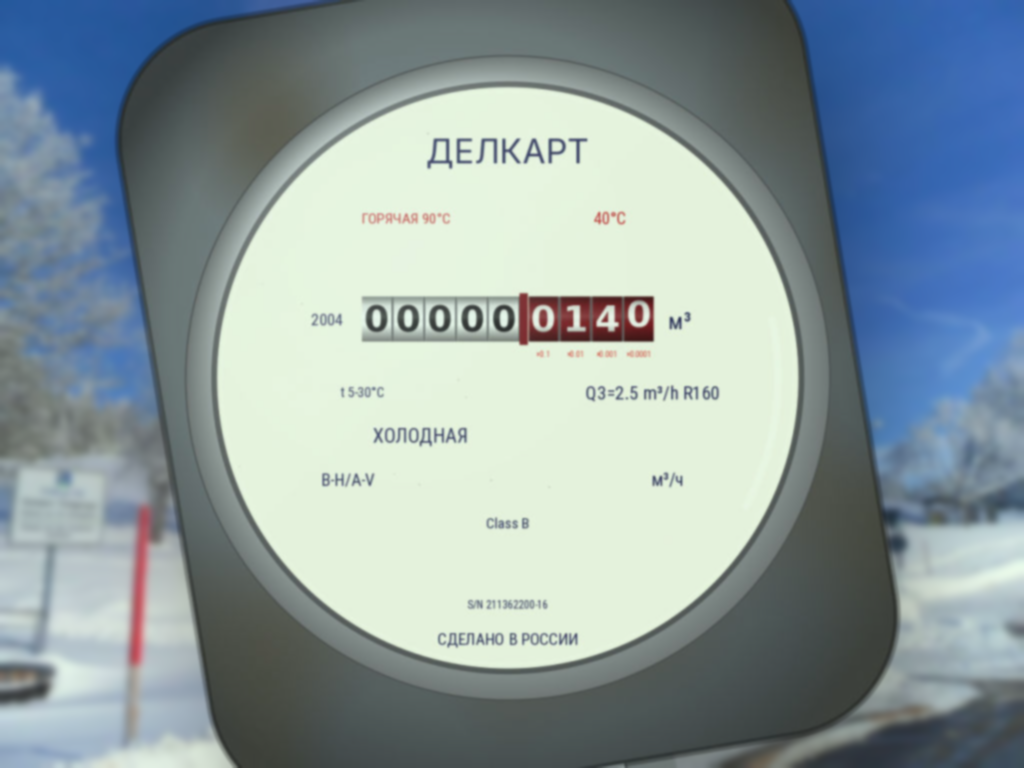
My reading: {"value": 0.0140, "unit": "m³"}
